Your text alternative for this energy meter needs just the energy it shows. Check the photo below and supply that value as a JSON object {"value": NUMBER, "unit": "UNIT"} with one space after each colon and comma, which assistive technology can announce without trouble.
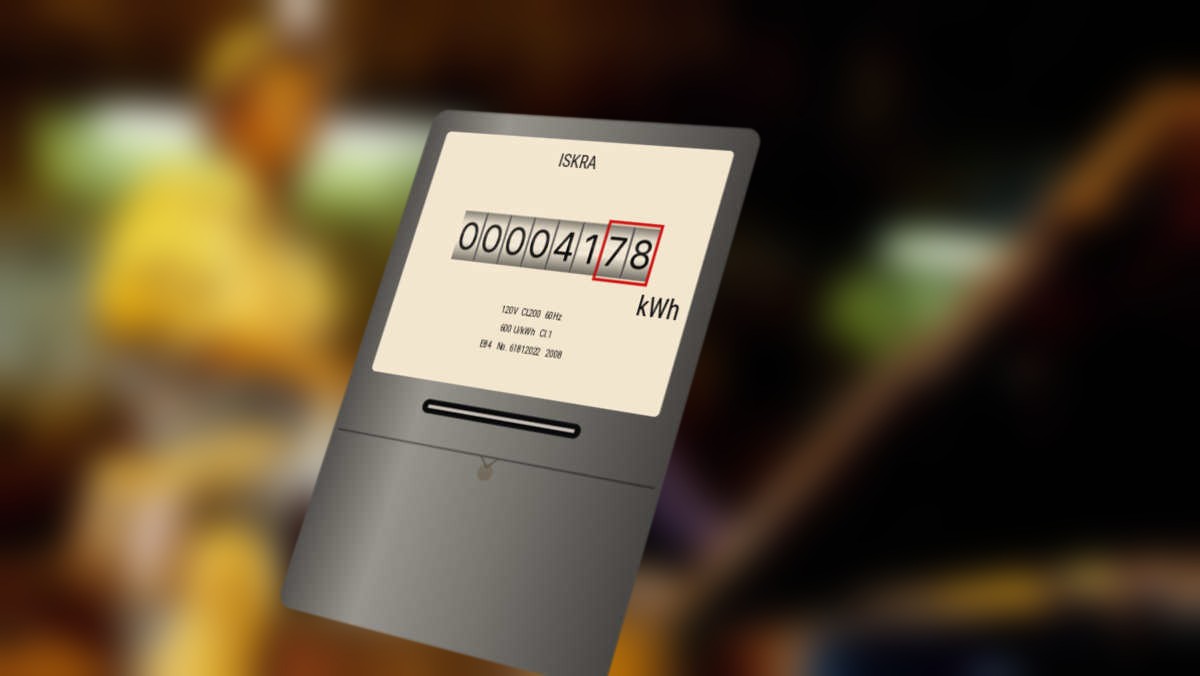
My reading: {"value": 41.78, "unit": "kWh"}
